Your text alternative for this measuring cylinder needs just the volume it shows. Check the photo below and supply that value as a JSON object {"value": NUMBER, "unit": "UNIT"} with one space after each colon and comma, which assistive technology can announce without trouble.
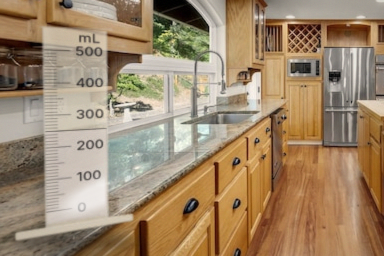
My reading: {"value": 250, "unit": "mL"}
